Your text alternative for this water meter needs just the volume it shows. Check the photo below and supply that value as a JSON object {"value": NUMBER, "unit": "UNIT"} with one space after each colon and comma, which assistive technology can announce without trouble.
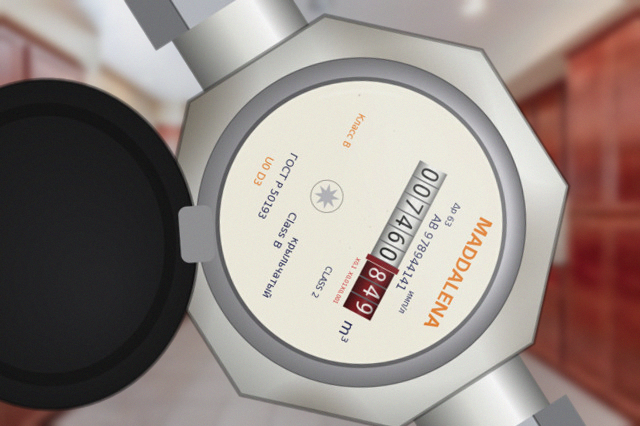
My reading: {"value": 7460.849, "unit": "m³"}
